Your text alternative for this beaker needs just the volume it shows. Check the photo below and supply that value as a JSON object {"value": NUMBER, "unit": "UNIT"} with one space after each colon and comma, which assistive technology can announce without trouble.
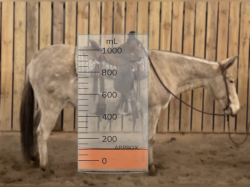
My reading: {"value": 100, "unit": "mL"}
